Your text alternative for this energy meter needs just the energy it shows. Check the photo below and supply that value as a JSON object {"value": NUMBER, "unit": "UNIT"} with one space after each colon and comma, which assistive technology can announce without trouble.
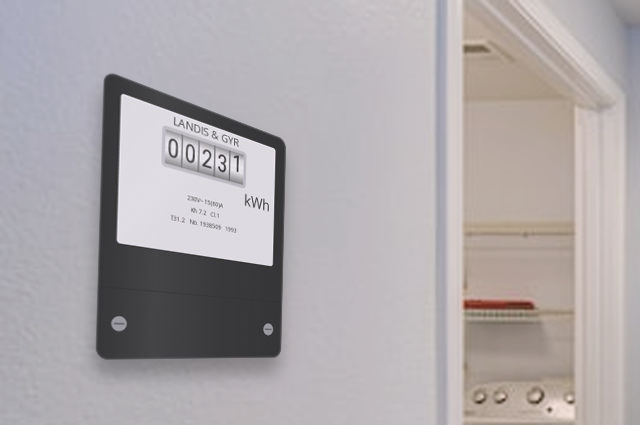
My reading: {"value": 231, "unit": "kWh"}
